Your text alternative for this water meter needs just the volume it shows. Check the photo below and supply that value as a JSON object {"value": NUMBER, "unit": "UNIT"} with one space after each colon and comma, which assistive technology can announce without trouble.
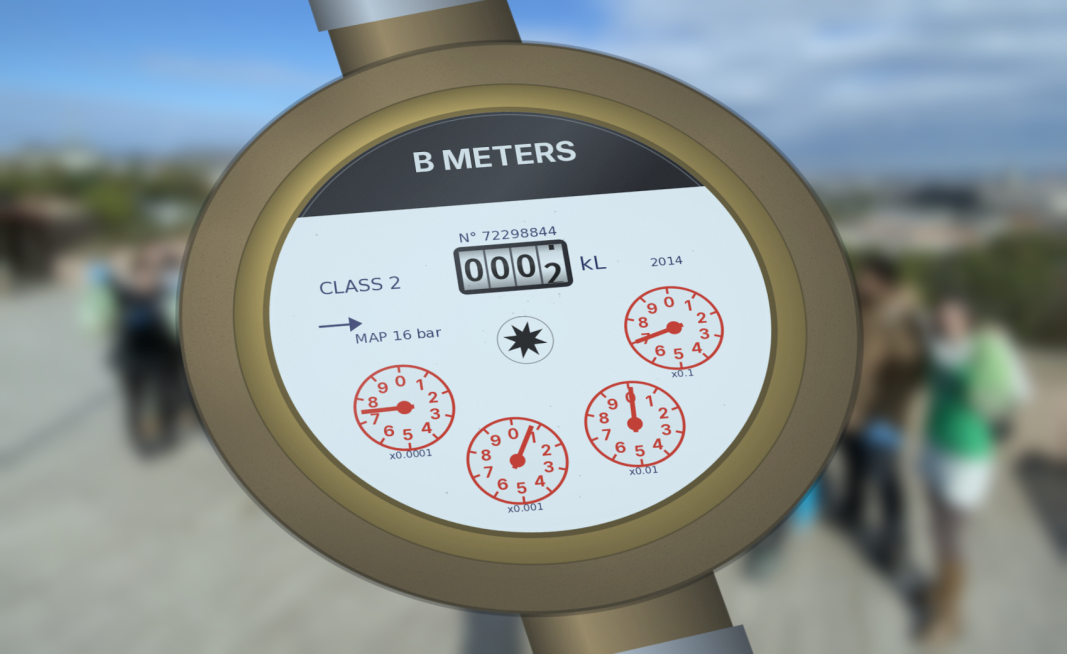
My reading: {"value": 1.7007, "unit": "kL"}
